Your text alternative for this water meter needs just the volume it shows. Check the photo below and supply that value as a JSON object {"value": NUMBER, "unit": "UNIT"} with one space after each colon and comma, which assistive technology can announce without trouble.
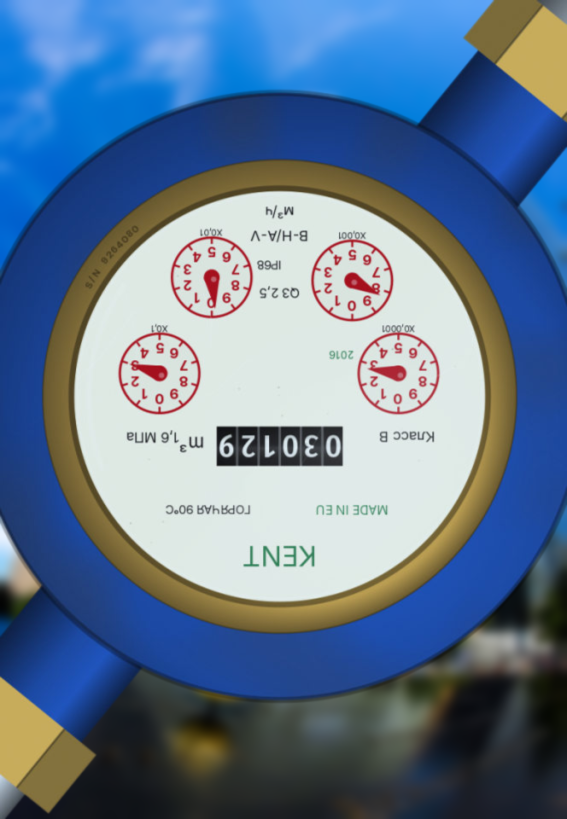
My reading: {"value": 30129.2982, "unit": "m³"}
